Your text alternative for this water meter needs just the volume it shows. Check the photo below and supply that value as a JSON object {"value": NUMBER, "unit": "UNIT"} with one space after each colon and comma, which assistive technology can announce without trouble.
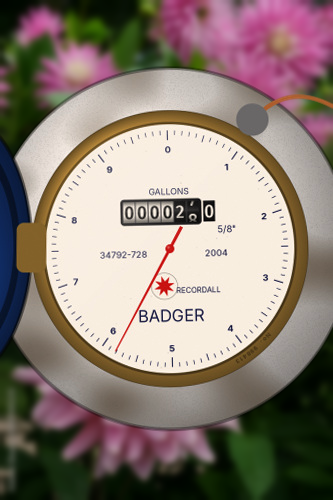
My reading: {"value": 275.8, "unit": "gal"}
